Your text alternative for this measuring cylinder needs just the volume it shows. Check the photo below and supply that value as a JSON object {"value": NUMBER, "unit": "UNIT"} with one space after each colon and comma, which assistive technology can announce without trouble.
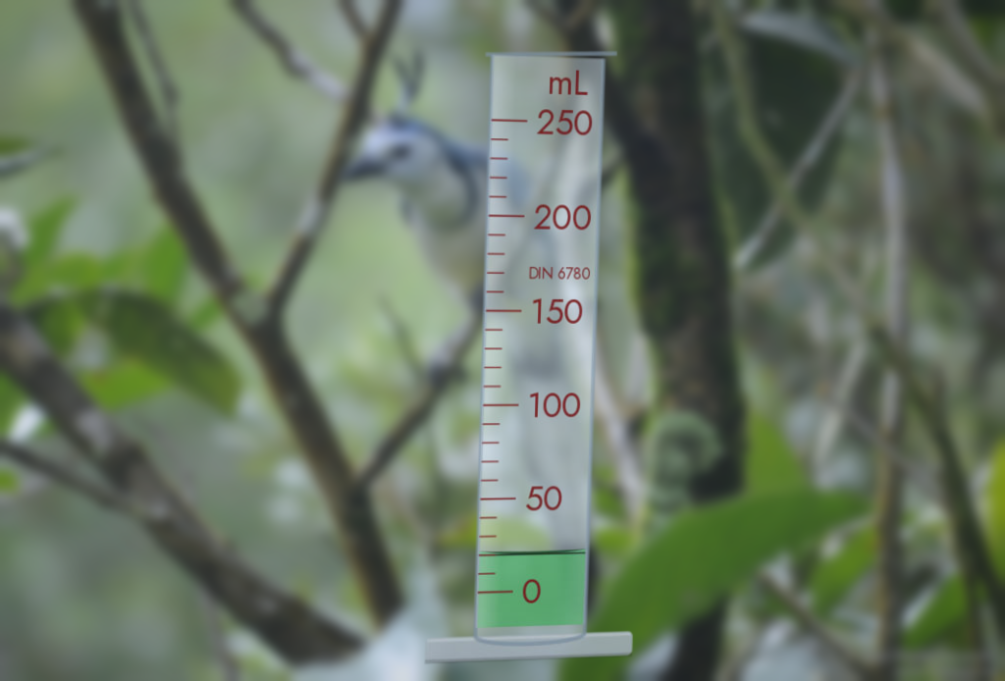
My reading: {"value": 20, "unit": "mL"}
